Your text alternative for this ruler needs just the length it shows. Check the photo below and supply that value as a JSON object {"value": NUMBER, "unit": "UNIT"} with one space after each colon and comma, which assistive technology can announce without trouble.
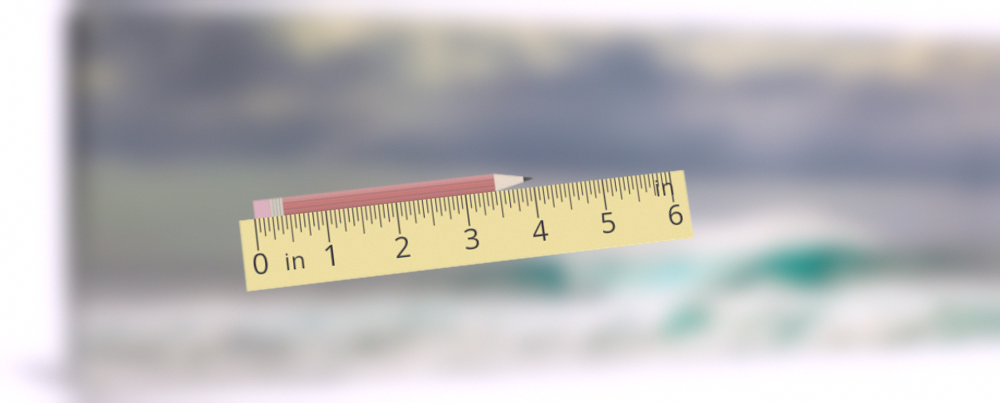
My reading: {"value": 4, "unit": "in"}
